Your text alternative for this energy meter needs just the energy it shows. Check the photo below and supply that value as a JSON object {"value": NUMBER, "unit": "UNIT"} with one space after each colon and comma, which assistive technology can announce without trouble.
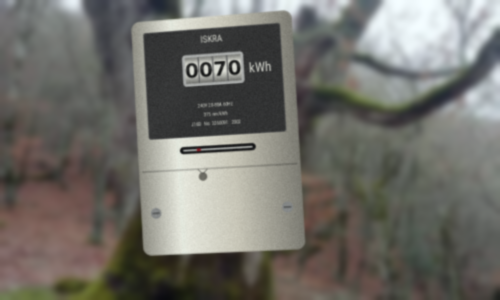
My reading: {"value": 70, "unit": "kWh"}
